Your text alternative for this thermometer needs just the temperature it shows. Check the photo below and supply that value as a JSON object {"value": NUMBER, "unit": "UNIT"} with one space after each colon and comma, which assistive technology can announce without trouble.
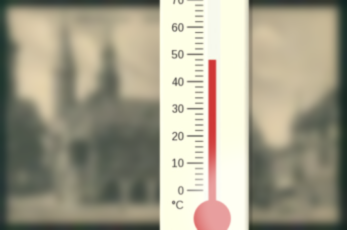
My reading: {"value": 48, "unit": "°C"}
